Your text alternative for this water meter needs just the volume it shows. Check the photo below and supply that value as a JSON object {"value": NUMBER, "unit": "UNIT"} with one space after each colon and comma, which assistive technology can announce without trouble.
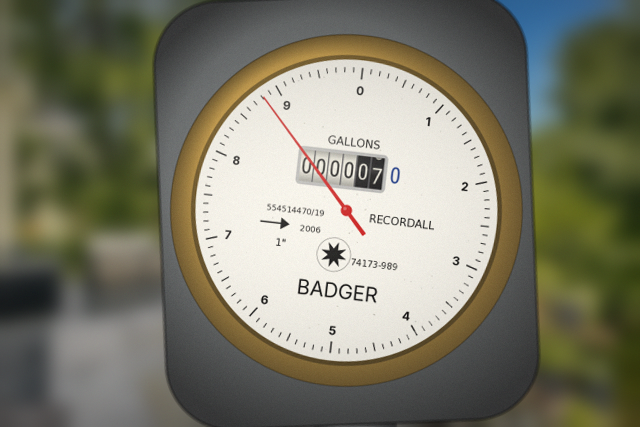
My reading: {"value": 68.8, "unit": "gal"}
